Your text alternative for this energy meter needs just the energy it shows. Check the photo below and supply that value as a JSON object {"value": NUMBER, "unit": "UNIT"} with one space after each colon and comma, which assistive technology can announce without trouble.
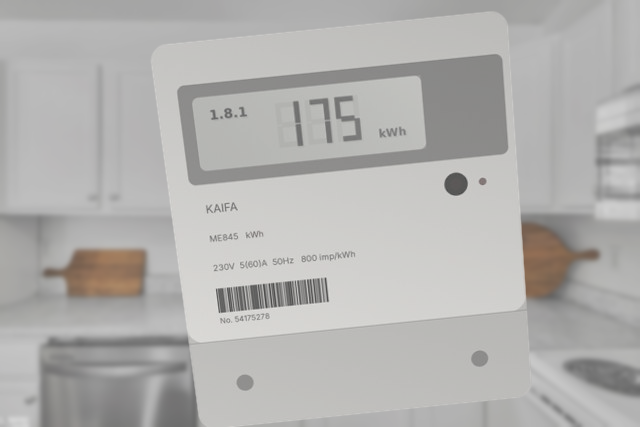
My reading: {"value": 175, "unit": "kWh"}
